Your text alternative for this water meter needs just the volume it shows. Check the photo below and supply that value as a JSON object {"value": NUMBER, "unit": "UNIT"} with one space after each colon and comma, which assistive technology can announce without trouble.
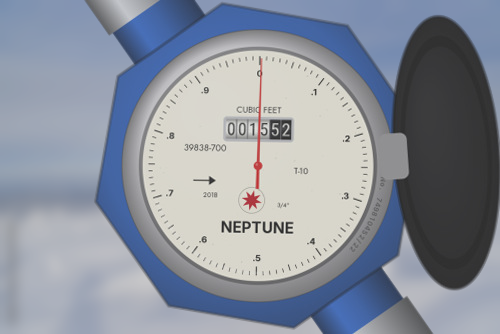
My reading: {"value": 1552.00, "unit": "ft³"}
